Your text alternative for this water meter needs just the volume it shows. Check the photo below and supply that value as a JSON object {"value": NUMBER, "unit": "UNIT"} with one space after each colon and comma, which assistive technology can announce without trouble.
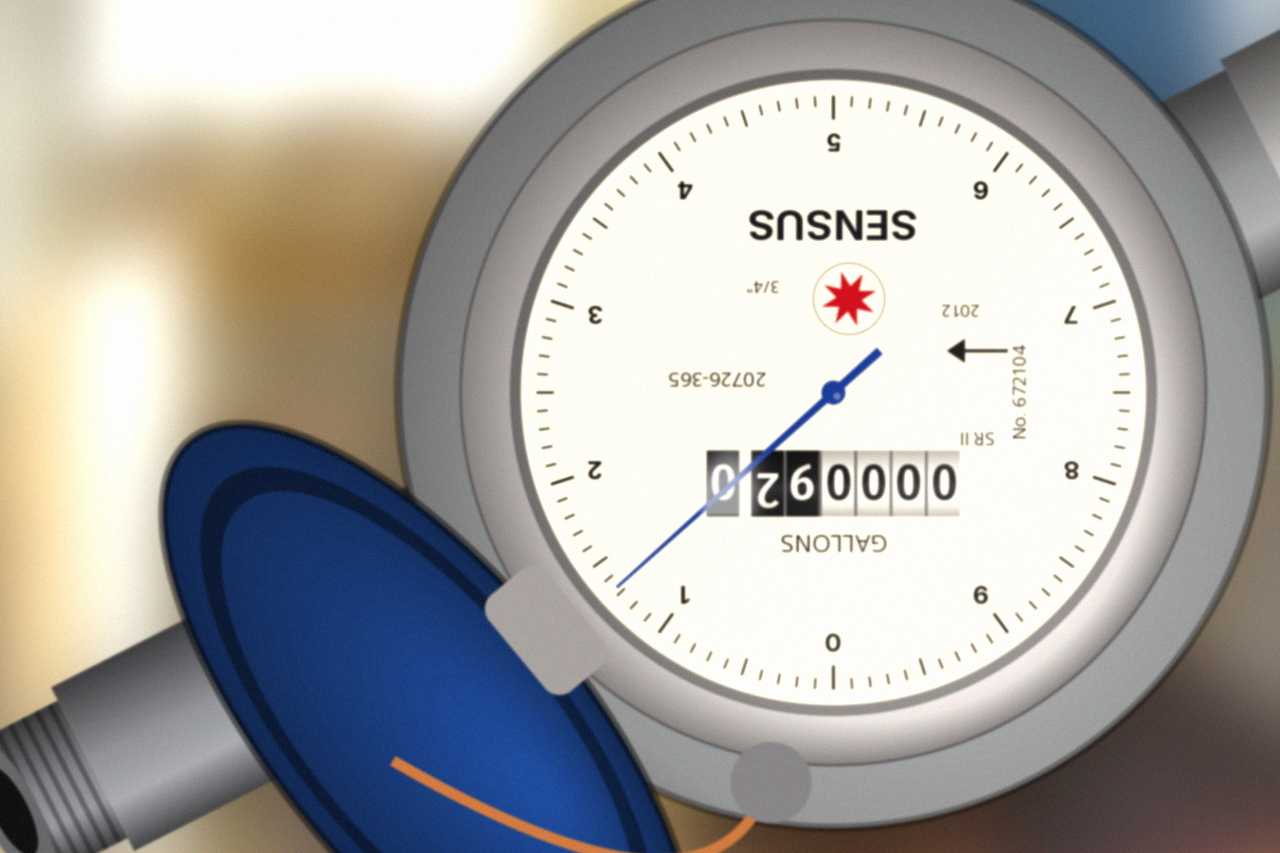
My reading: {"value": 921.3, "unit": "gal"}
